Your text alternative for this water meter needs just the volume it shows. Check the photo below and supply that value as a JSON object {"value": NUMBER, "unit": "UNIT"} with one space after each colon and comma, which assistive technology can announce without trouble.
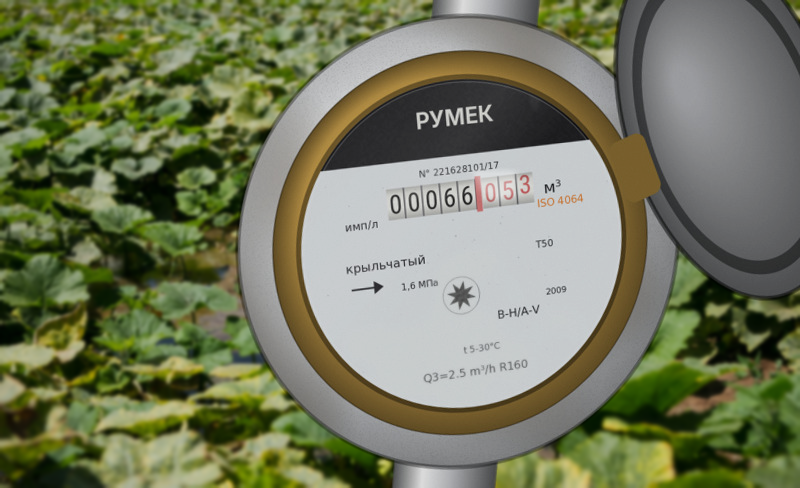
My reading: {"value": 66.053, "unit": "m³"}
